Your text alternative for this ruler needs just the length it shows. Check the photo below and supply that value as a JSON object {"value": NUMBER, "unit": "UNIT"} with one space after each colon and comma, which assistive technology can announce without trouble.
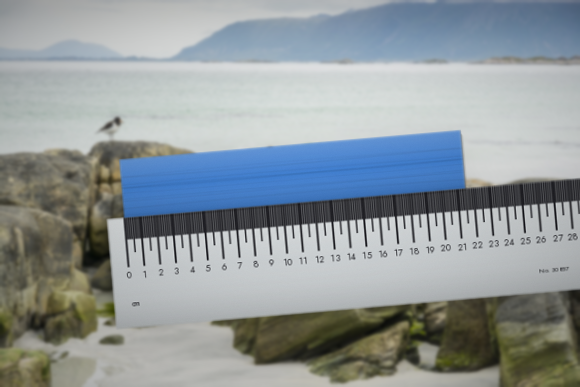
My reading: {"value": 21.5, "unit": "cm"}
